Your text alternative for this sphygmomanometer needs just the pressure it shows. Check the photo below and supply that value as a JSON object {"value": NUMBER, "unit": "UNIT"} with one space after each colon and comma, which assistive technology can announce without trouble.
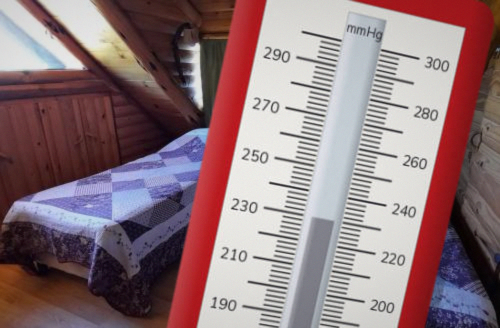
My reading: {"value": 230, "unit": "mmHg"}
